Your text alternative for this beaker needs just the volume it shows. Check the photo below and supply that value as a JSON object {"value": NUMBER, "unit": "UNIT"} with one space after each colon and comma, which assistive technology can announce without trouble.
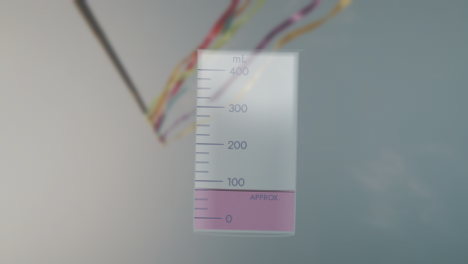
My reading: {"value": 75, "unit": "mL"}
